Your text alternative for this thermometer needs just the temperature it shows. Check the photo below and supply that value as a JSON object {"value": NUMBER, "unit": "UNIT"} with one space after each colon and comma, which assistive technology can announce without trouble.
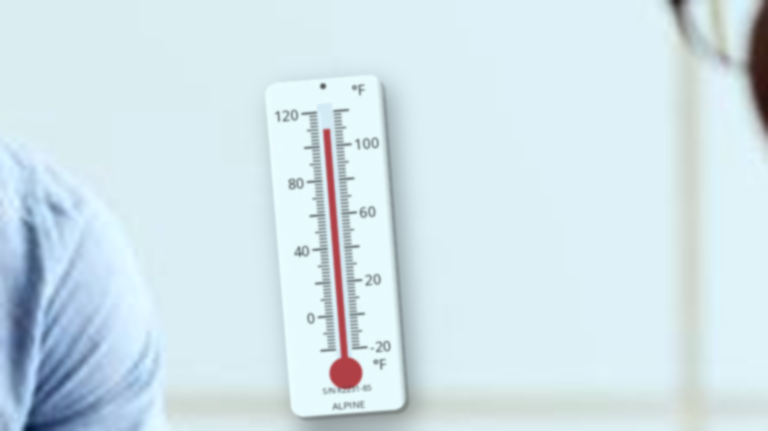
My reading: {"value": 110, "unit": "°F"}
